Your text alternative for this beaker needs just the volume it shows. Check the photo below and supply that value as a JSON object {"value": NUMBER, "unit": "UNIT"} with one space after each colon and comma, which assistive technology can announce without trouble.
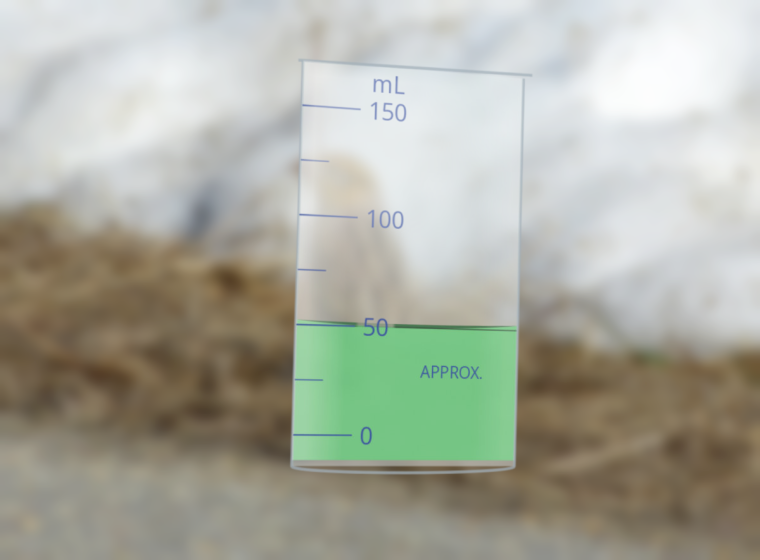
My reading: {"value": 50, "unit": "mL"}
